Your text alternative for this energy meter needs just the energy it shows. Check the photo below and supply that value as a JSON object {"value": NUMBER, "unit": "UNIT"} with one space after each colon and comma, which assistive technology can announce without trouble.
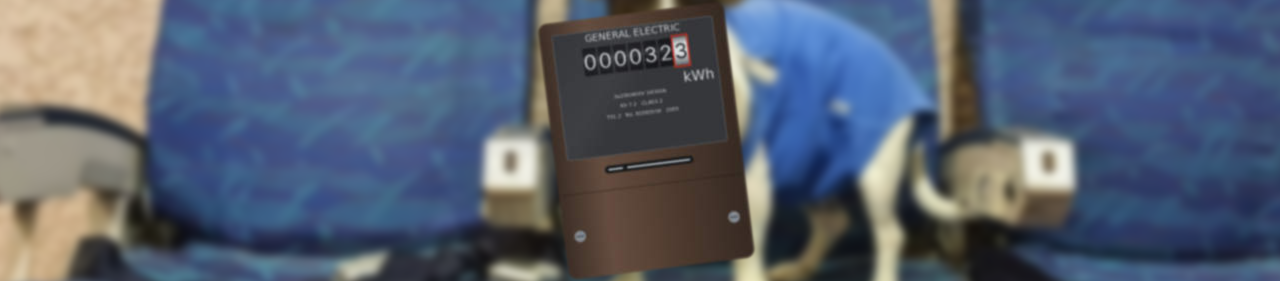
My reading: {"value": 32.3, "unit": "kWh"}
